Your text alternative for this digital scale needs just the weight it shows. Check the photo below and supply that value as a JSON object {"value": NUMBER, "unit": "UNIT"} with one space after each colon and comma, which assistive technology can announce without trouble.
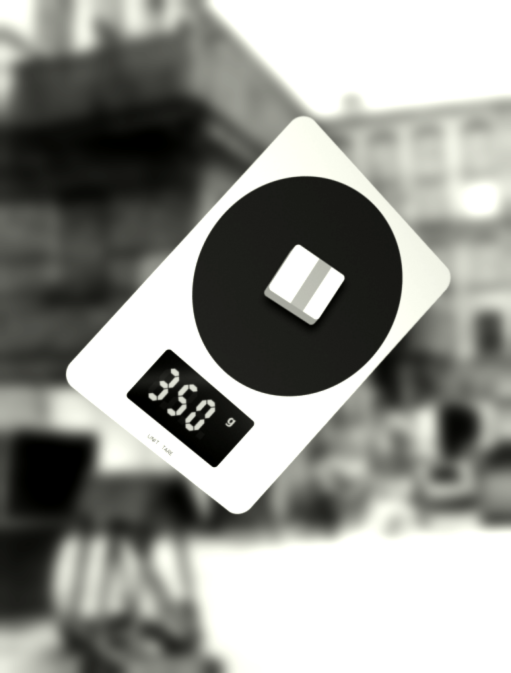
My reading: {"value": 350, "unit": "g"}
